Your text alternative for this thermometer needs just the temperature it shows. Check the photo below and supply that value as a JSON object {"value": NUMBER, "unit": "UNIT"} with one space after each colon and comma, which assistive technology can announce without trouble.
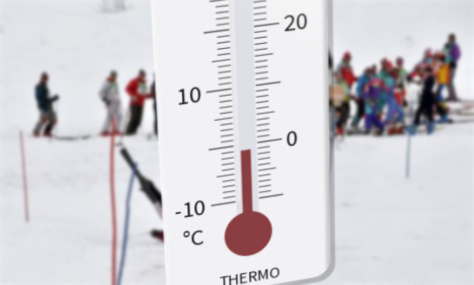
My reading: {"value": -1, "unit": "°C"}
